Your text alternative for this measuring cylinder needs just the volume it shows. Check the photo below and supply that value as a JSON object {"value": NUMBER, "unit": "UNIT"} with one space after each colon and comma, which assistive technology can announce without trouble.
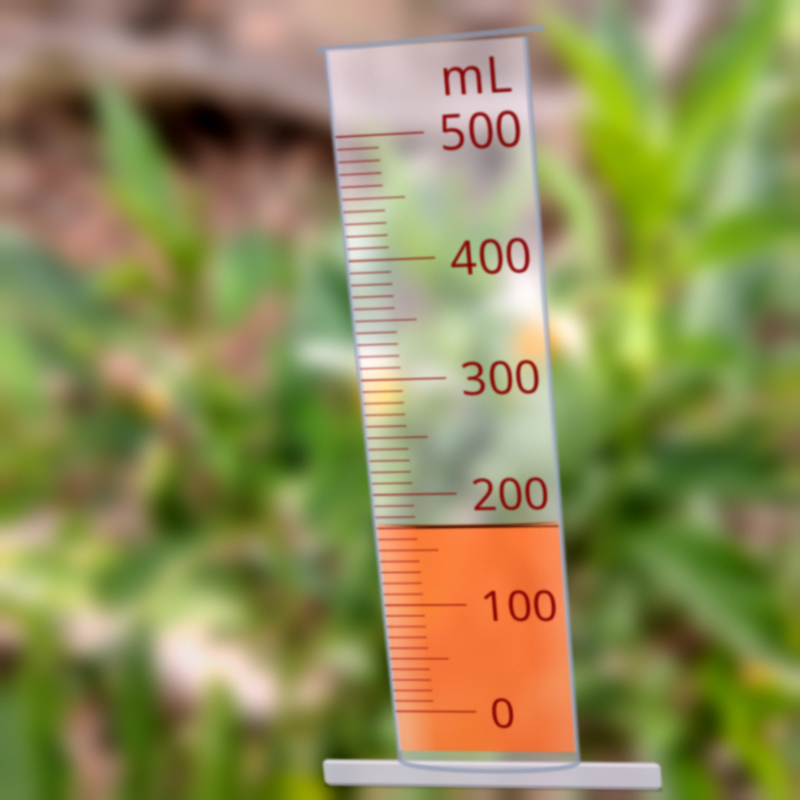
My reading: {"value": 170, "unit": "mL"}
